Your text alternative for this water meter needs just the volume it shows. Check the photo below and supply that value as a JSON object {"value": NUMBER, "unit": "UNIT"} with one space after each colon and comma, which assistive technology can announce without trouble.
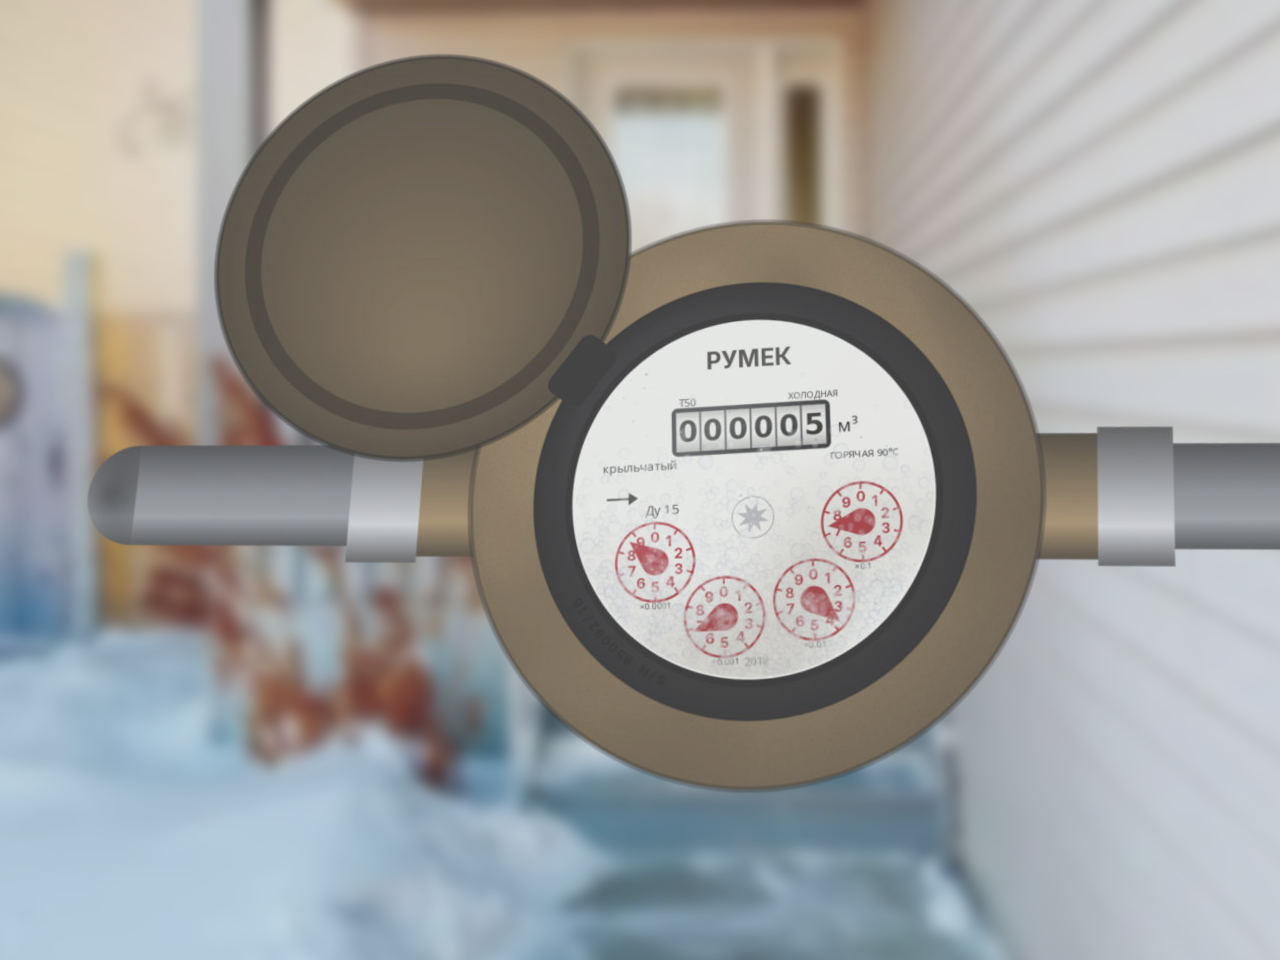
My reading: {"value": 5.7368, "unit": "m³"}
